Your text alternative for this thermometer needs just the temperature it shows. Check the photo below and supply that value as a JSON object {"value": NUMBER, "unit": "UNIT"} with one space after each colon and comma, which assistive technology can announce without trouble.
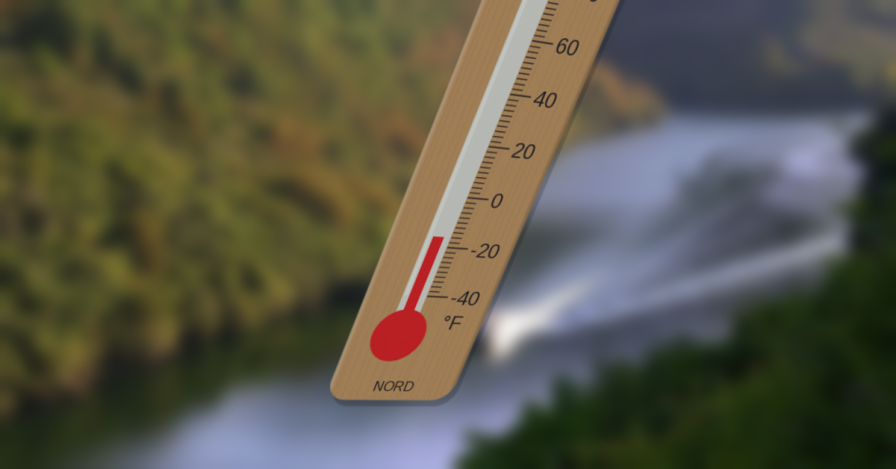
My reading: {"value": -16, "unit": "°F"}
